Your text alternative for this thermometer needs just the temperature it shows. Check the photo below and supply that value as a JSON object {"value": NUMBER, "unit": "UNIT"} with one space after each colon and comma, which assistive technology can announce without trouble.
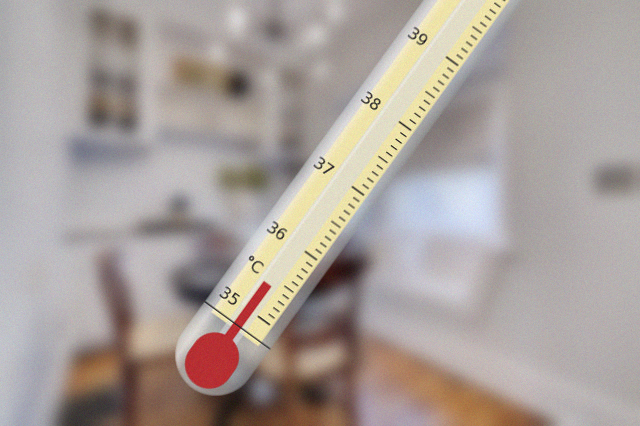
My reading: {"value": 35.4, "unit": "°C"}
